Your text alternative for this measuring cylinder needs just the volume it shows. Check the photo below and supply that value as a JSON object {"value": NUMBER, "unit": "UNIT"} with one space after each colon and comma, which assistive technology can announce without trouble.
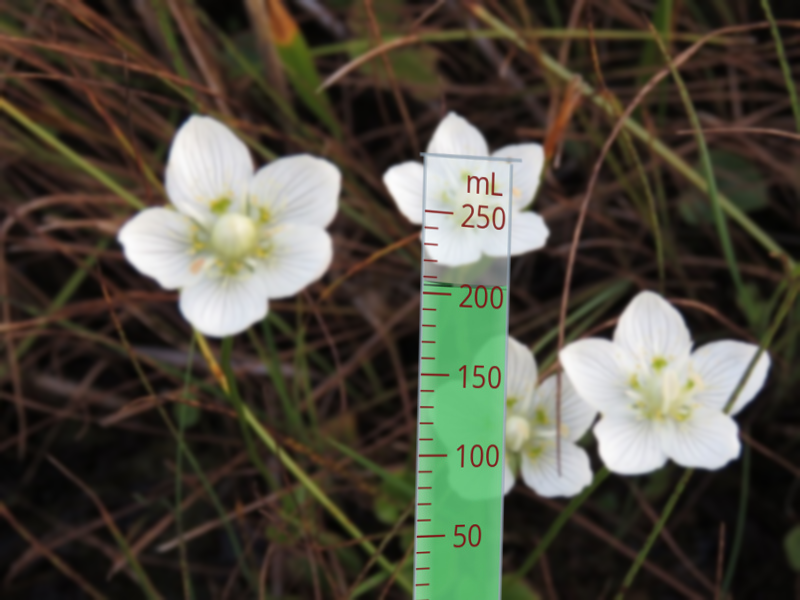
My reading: {"value": 205, "unit": "mL"}
